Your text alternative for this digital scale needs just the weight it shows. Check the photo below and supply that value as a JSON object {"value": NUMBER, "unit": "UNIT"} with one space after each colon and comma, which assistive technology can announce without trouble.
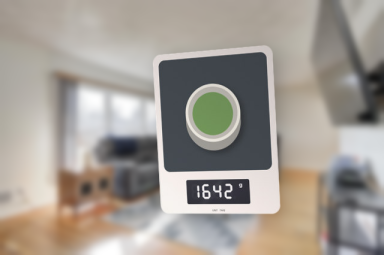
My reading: {"value": 1642, "unit": "g"}
